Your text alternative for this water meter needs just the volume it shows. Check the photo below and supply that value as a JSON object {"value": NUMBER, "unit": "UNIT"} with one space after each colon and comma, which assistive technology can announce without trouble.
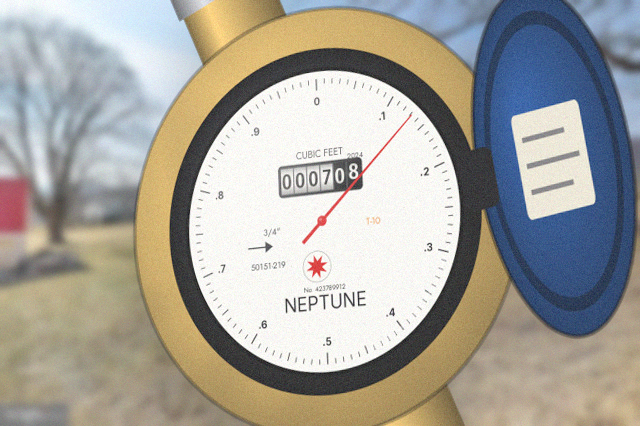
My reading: {"value": 708.13, "unit": "ft³"}
